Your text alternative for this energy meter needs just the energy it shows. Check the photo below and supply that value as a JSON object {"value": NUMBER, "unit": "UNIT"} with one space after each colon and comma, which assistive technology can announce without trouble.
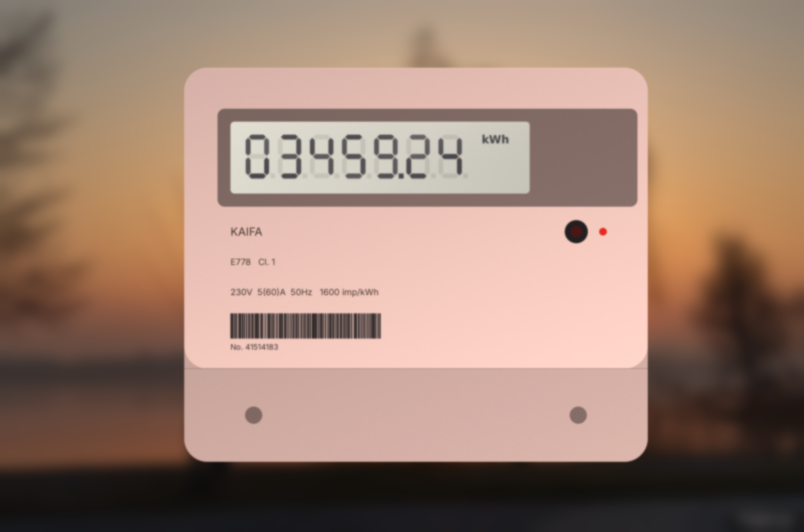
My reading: {"value": 3459.24, "unit": "kWh"}
